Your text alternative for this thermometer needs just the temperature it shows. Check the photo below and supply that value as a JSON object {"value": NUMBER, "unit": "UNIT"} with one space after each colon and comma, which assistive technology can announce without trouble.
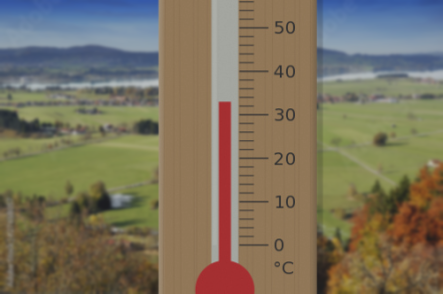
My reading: {"value": 33, "unit": "°C"}
